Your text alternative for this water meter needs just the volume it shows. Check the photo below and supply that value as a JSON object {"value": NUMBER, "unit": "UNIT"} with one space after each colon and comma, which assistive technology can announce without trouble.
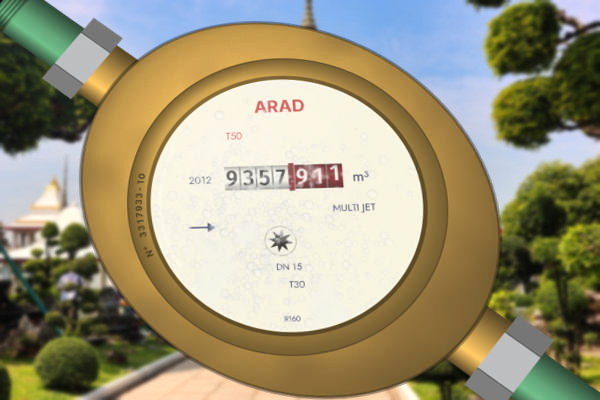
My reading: {"value": 9357.911, "unit": "m³"}
